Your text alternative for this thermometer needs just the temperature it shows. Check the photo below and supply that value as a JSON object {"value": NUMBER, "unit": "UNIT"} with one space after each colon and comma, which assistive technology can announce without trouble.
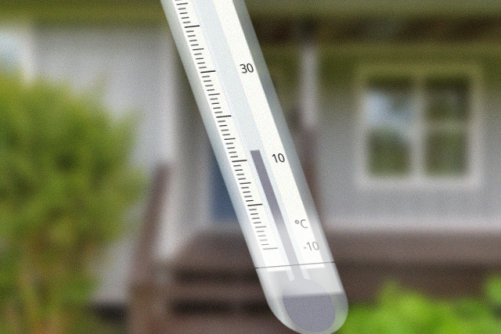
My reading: {"value": 12, "unit": "°C"}
